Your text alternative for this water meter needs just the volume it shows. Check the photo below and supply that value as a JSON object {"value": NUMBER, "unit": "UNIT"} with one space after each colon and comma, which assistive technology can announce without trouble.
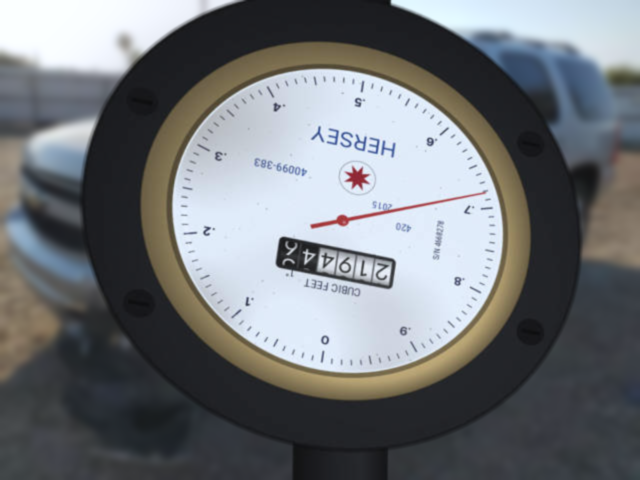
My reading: {"value": 219445.68, "unit": "ft³"}
